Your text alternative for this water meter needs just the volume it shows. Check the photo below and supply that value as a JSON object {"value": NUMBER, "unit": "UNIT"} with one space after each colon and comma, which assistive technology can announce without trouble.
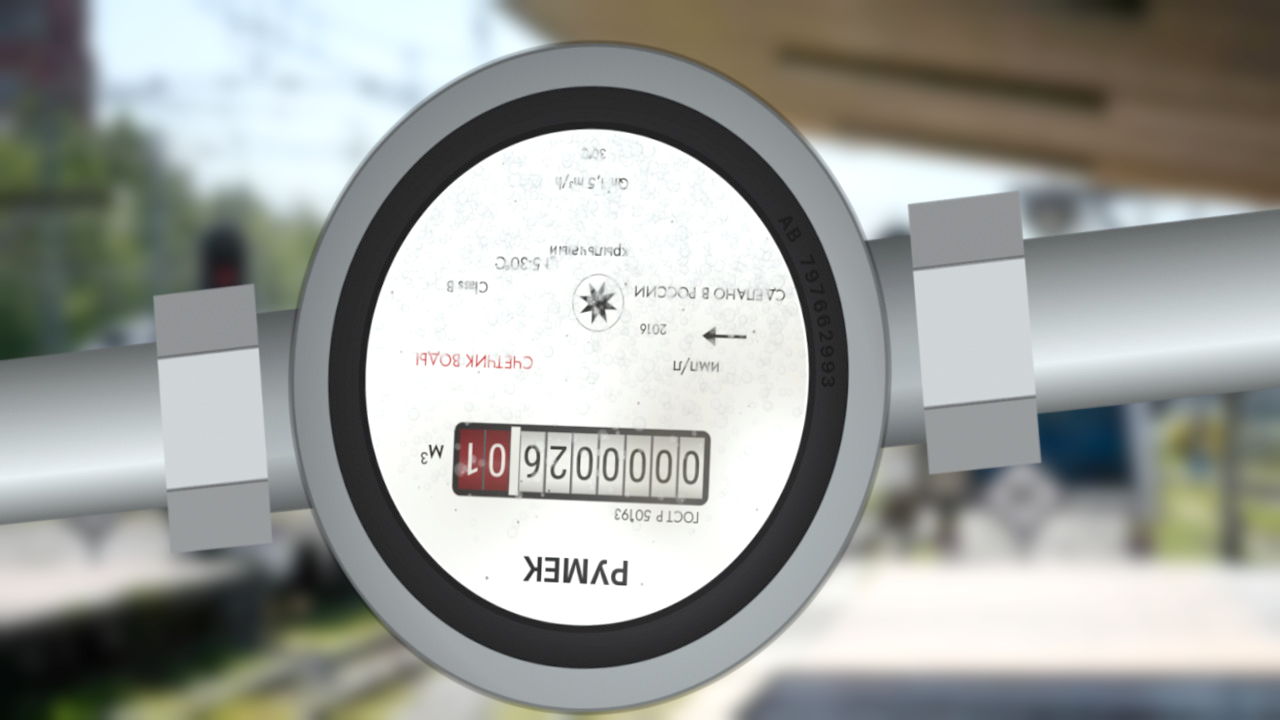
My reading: {"value": 26.01, "unit": "m³"}
